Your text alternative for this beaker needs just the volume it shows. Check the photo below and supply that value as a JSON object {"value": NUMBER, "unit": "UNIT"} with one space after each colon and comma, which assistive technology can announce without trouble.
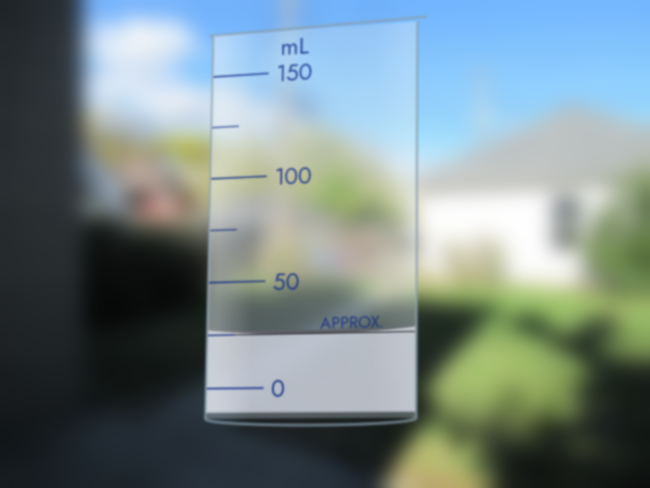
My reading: {"value": 25, "unit": "mL"}
